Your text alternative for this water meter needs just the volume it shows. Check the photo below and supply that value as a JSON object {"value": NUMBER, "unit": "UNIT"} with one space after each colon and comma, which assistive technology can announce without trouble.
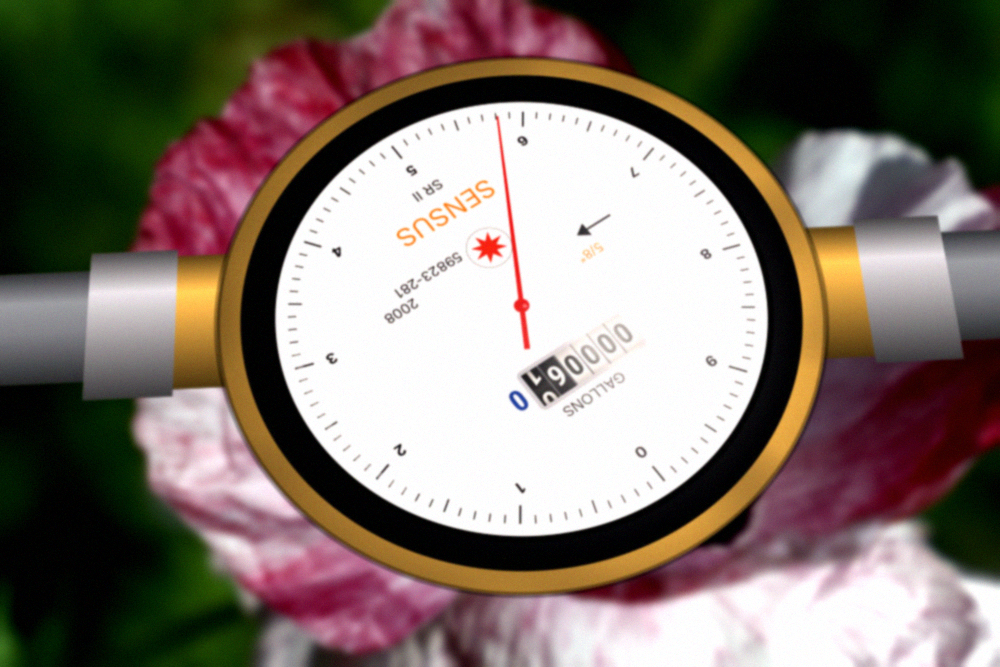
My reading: {"value": 605.8, "unit": "gal"}
